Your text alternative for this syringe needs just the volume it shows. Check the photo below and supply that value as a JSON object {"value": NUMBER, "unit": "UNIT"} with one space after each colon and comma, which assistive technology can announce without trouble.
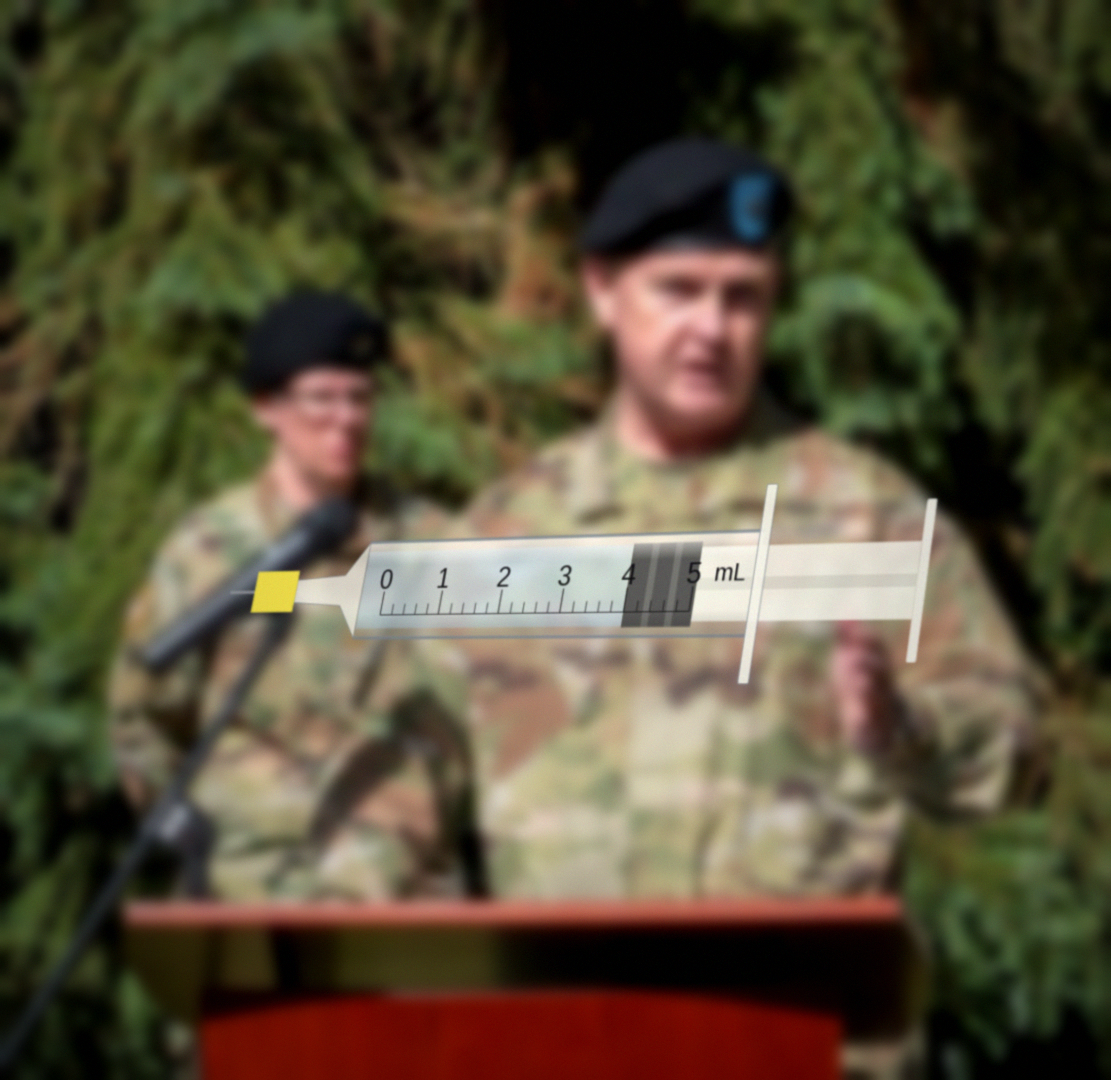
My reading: {"value": 4, "unit": "mL"}
